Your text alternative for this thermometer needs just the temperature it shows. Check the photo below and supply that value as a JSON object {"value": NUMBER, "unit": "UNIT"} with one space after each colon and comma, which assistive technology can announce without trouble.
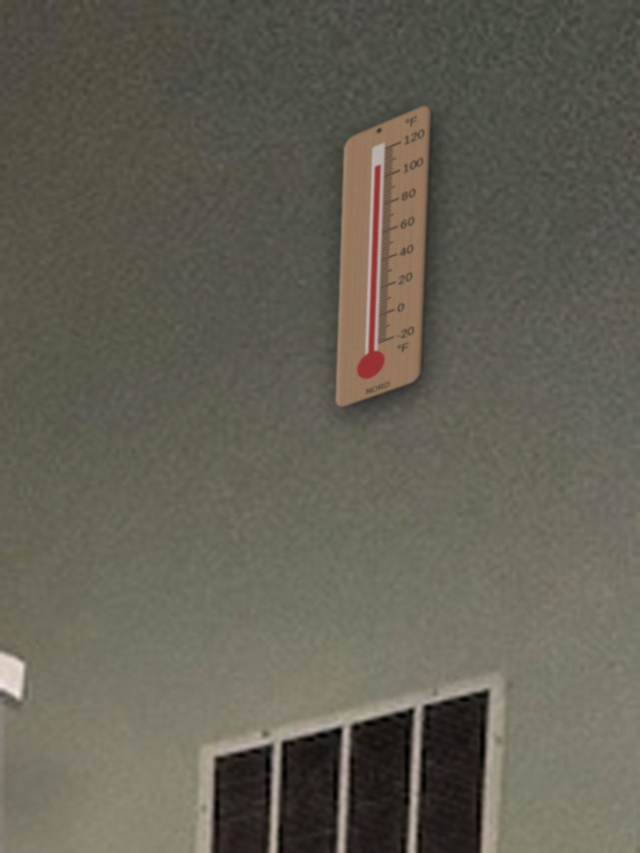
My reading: {"value": 110, "unit": "°F"}
